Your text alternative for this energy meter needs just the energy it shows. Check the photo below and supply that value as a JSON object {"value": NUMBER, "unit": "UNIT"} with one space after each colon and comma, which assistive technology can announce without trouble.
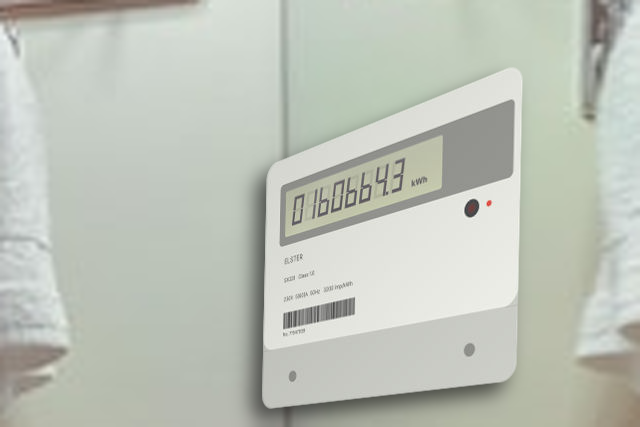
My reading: {"value": 160664.3, "unit": "kWh"}
